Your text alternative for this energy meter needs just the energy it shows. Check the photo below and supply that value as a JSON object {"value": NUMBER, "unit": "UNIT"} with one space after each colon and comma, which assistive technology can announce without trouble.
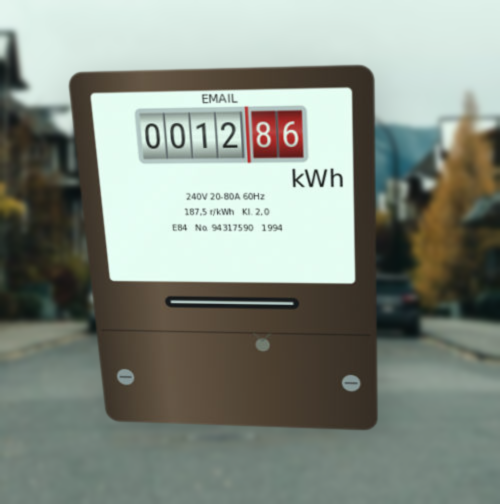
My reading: {"value": 12.86, "unit": "kWh"}
